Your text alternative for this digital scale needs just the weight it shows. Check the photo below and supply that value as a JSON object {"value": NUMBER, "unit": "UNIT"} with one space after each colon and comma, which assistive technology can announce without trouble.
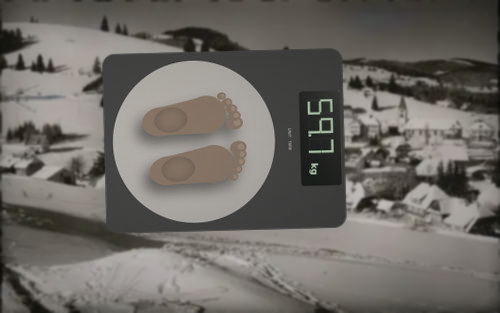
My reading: {"value": 59.7, "unit": "kg"}
